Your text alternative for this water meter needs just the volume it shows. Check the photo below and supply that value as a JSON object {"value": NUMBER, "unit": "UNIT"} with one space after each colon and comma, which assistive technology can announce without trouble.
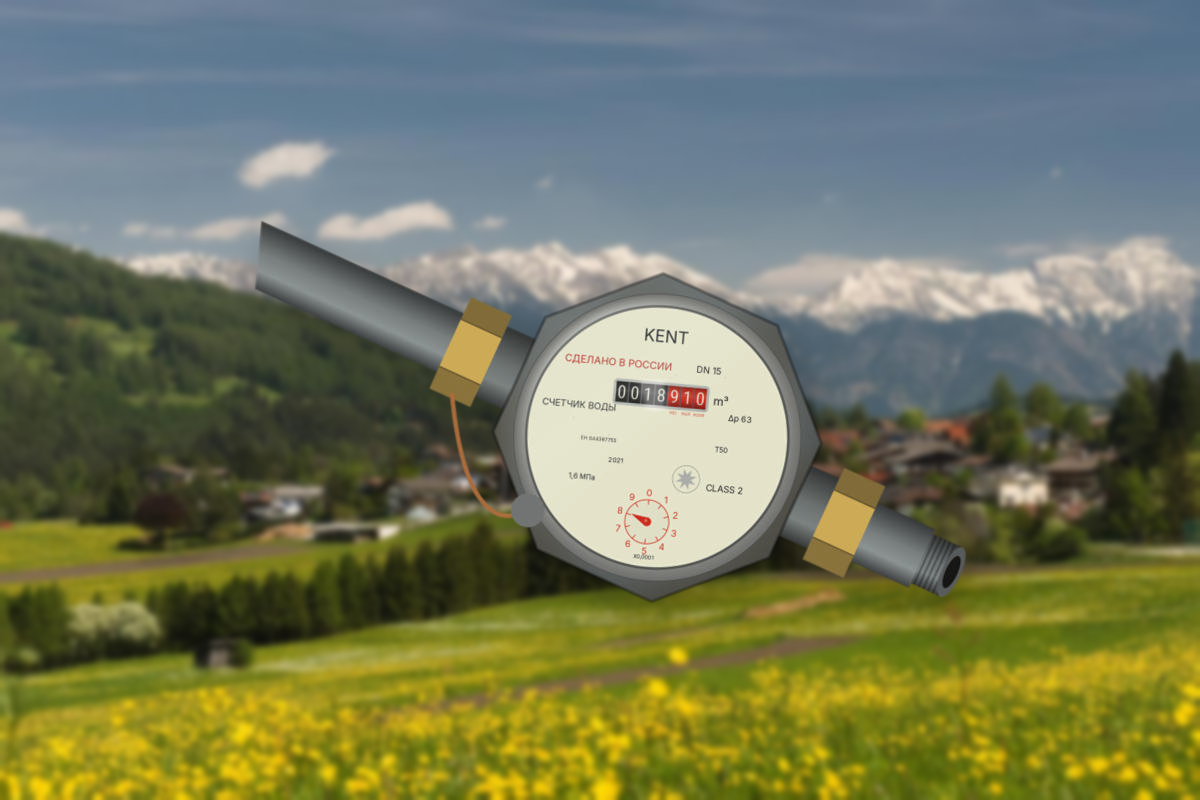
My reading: {"value": 18.9108, "unit": "m³"}
